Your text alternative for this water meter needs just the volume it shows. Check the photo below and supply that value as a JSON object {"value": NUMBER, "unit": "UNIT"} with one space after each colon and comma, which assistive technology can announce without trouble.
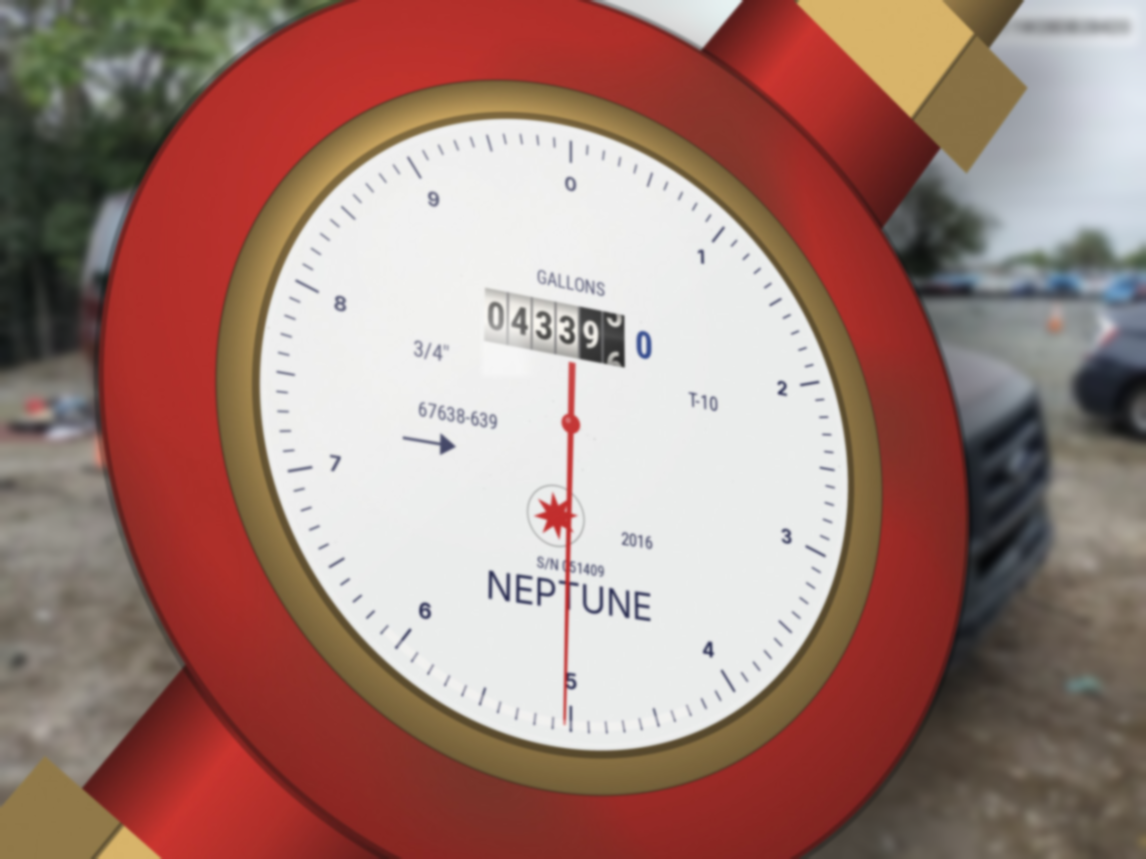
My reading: {"value": 433955.0, "unit": "gal"}
